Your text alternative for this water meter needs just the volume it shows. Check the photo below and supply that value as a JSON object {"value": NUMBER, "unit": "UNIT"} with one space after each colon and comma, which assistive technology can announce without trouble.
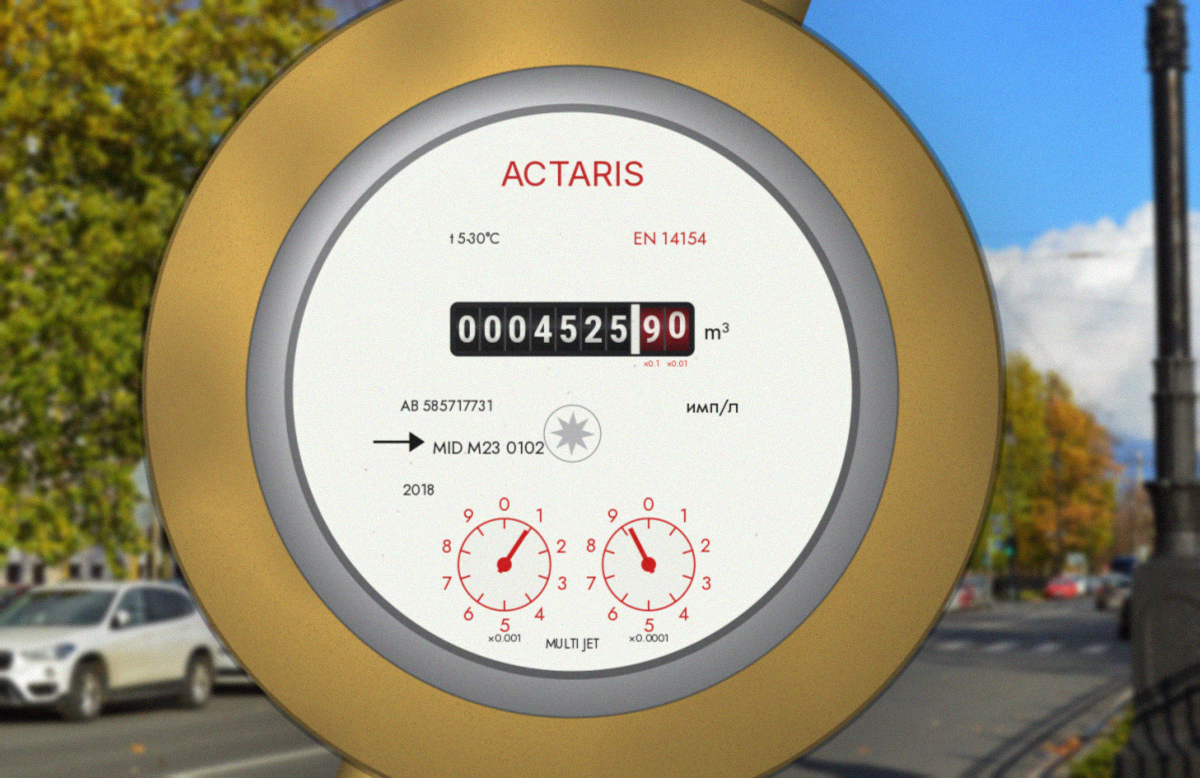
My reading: {"value": 4525.9009, "unit": "m³"}
